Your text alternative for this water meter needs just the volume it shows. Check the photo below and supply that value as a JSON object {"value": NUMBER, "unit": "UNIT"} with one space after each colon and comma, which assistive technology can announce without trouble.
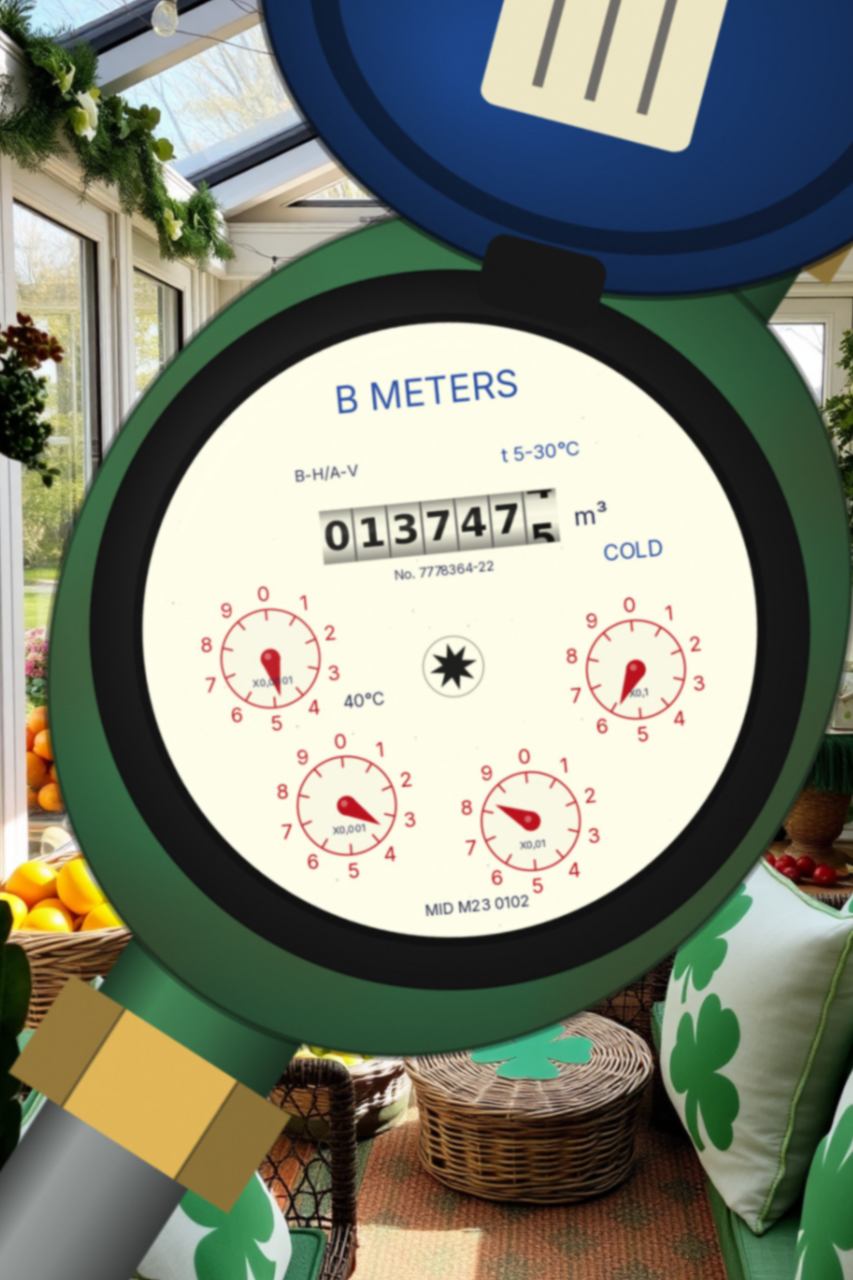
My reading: {"value": 137474.5834, "unit": "m³"}
